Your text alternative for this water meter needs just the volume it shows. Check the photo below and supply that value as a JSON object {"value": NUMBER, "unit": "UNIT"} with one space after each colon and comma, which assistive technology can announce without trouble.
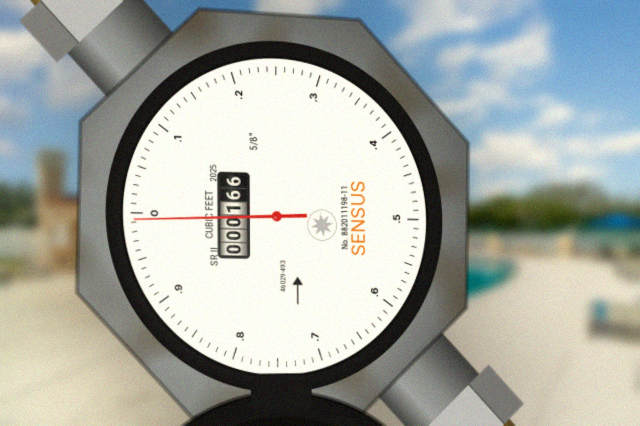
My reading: {"value": 165.99, "unit": "ft³"}
